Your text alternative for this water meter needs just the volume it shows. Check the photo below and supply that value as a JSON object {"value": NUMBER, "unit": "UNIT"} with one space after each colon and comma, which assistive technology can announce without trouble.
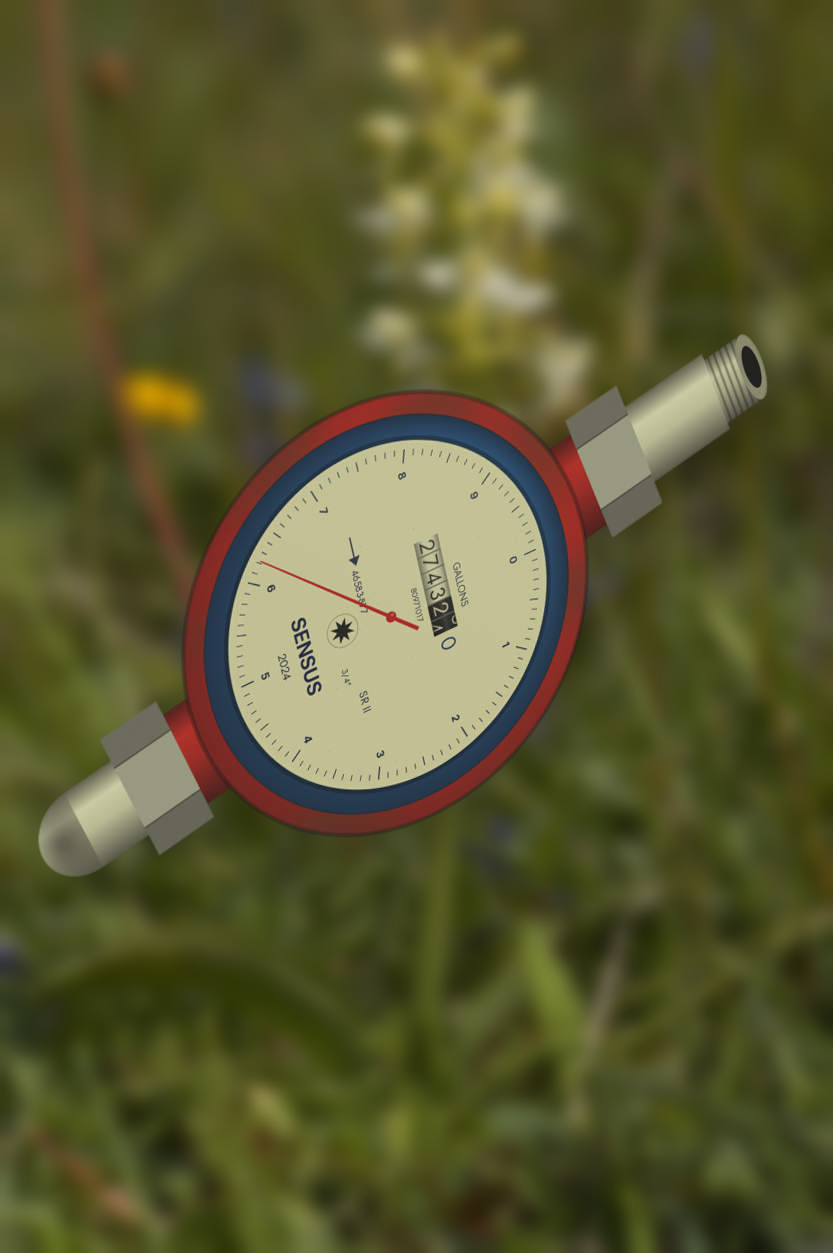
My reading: {"value": 2743236.2, "unit": "gal"}
